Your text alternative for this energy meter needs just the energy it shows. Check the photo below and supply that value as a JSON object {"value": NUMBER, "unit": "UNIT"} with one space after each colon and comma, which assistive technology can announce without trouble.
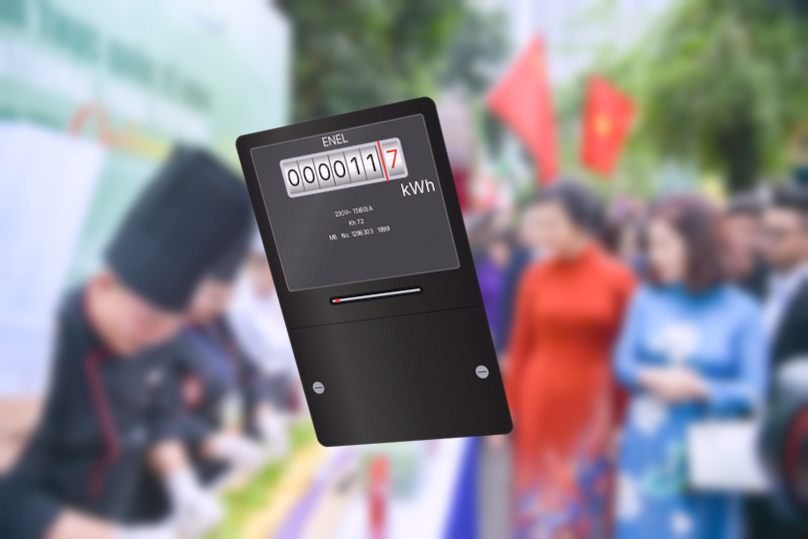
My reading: {"value": 11.7, "unit": "kWh"}
